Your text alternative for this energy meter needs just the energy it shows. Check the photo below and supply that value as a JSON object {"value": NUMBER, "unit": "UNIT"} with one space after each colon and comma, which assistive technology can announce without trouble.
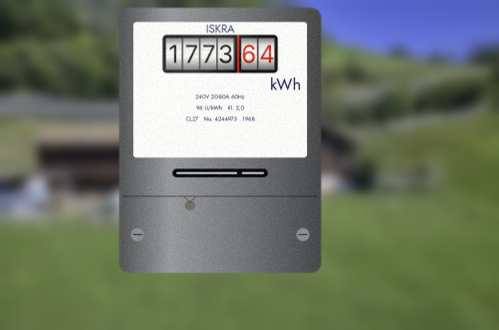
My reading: {"value": 1773.64, "unit": "kWh"}
